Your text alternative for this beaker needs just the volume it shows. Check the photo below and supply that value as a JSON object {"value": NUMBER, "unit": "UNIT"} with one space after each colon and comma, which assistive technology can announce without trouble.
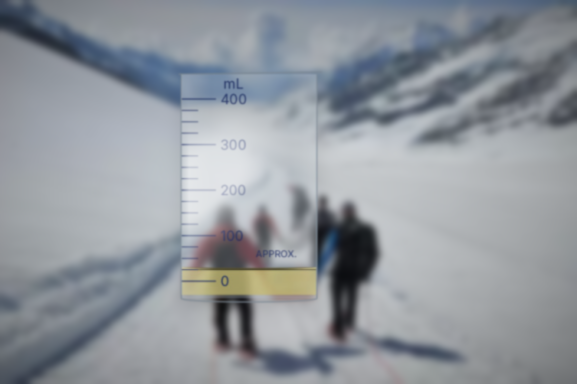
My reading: {"value": 25, "unit": "mL"}
